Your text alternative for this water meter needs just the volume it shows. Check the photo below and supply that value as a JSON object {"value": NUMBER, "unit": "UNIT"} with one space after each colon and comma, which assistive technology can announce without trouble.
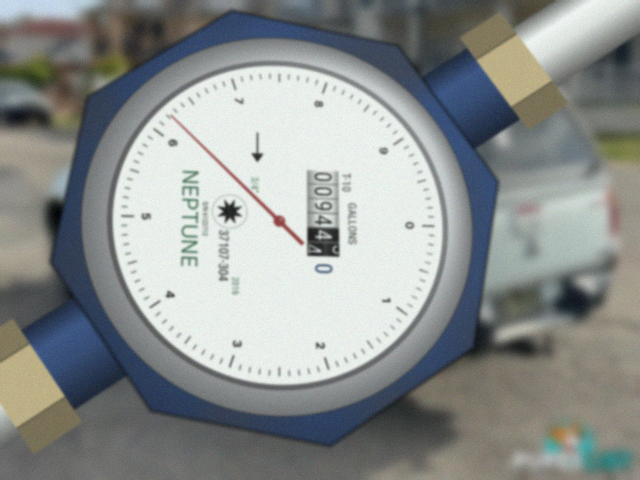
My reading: {"value": 94436.2, "unit": "gal"}
